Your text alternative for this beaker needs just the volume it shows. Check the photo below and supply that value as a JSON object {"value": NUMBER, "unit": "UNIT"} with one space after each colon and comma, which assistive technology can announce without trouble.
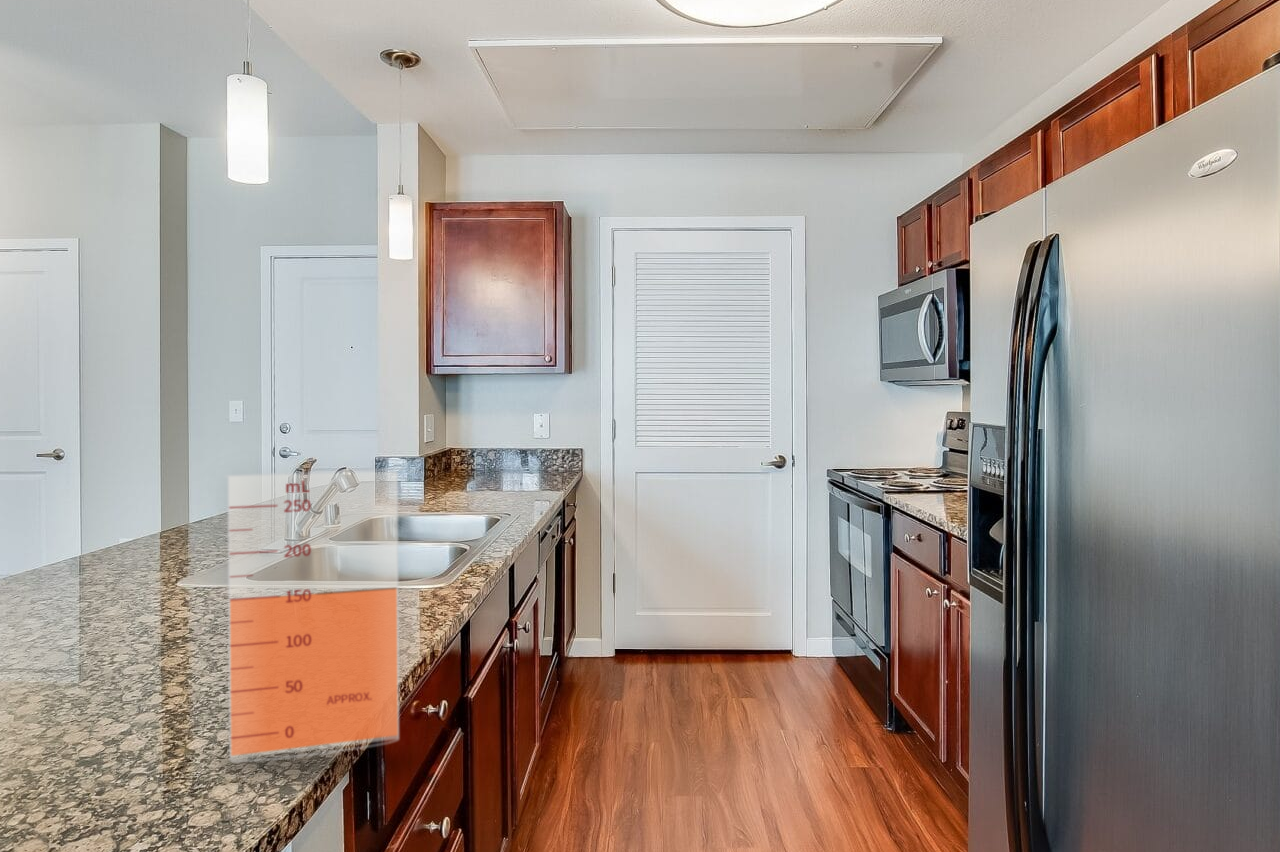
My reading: {"value": 150, "unit": "mL"}
